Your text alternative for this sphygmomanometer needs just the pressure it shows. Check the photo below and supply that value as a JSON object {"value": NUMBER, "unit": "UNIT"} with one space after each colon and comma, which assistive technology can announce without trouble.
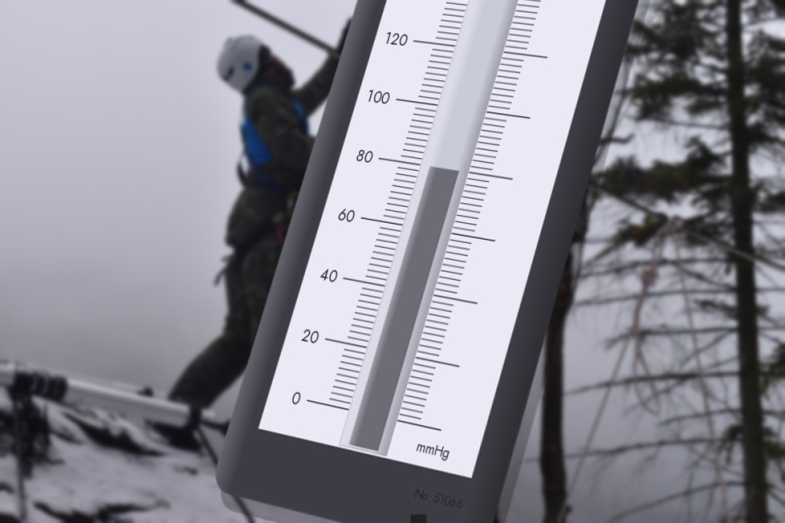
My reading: {"value": 80, "unit": "mmHg"}
